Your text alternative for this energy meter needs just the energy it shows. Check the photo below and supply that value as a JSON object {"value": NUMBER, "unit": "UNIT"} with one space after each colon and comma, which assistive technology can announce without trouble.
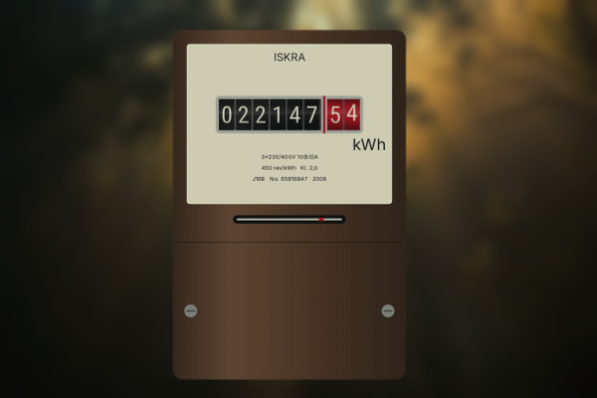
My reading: {"value": 22147.54, "unit": "kWh"}
